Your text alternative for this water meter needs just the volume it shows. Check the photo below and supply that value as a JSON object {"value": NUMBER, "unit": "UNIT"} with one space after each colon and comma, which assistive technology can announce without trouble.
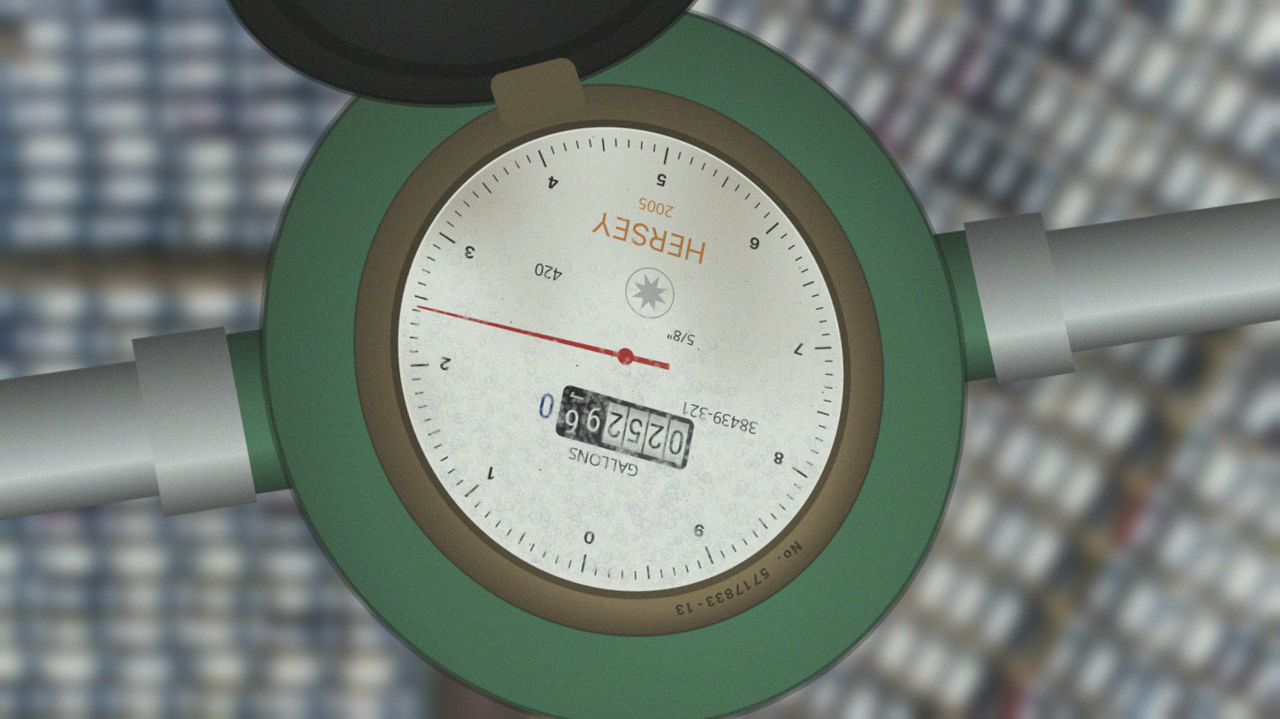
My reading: {"value": 252962.4, "unit": "gal"}
